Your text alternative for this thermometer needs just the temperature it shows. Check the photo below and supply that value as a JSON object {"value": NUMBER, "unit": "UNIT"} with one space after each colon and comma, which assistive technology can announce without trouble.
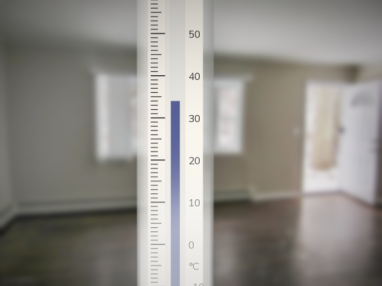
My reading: {"value": 34, "unit": "°C"}
